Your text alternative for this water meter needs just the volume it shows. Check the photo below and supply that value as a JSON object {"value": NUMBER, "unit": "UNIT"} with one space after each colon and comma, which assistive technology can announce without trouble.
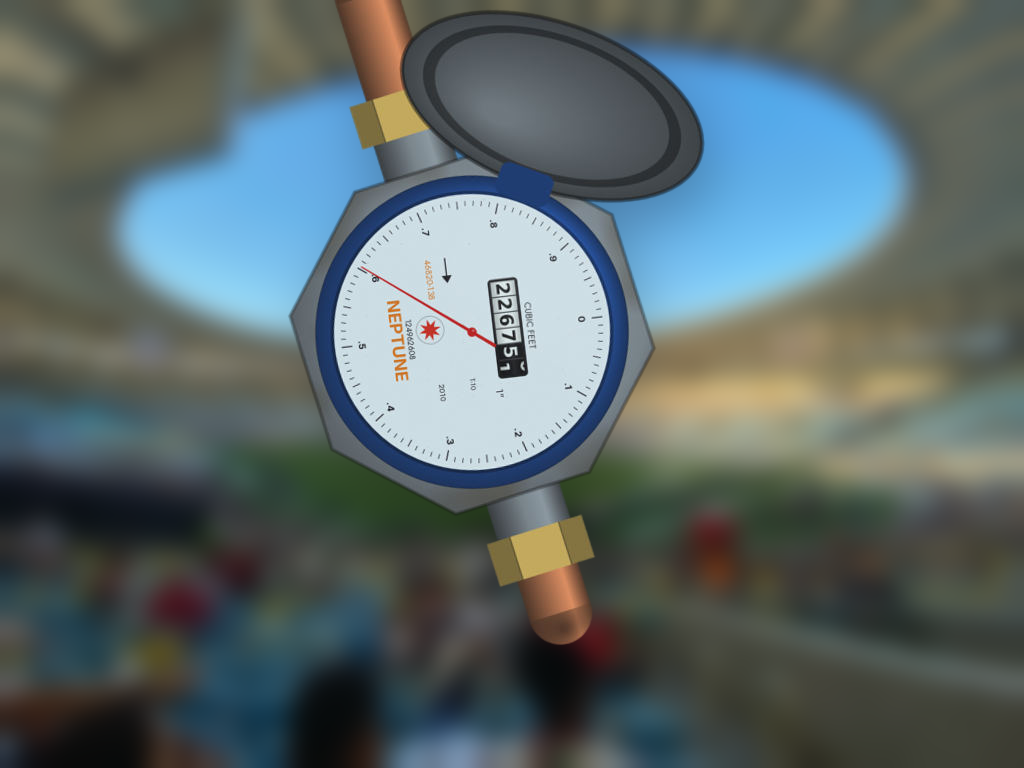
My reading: {"value": 226750.60, "unit": "ft³"}
